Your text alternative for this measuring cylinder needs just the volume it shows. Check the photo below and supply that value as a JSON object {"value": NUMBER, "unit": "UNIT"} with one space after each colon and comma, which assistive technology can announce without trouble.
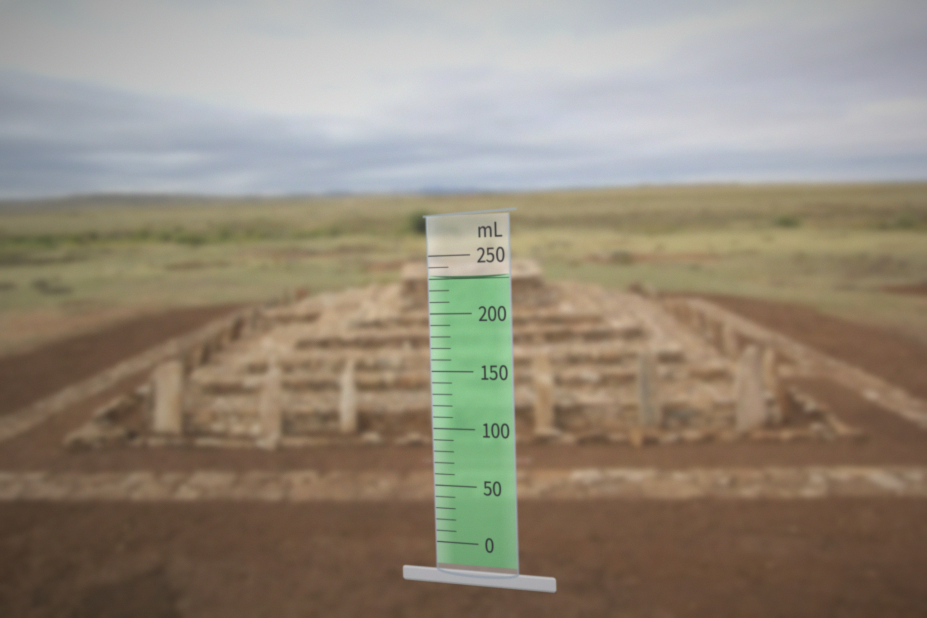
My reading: {"value": 230, "unit": "mL"}
